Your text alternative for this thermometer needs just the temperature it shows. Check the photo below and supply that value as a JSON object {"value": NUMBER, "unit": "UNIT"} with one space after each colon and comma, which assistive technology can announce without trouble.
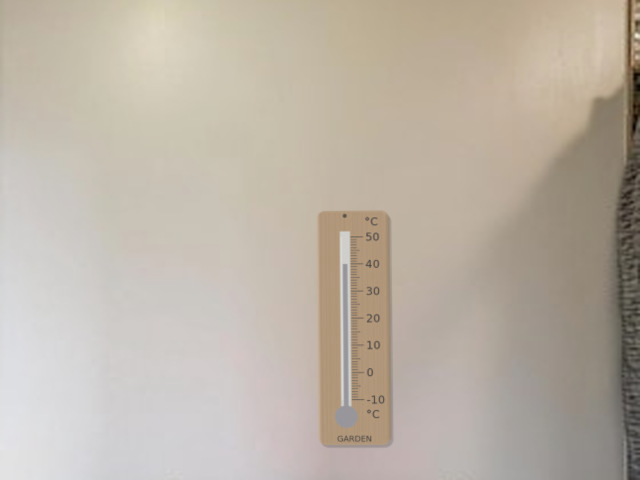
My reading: {"value": 40, "unit": "°C"}
